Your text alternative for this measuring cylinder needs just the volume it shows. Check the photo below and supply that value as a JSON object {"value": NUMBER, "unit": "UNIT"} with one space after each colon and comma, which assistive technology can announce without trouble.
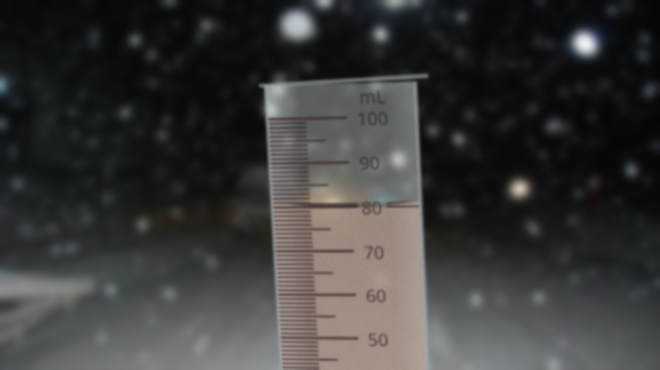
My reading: {"value": 80, "unit": "mL"}
